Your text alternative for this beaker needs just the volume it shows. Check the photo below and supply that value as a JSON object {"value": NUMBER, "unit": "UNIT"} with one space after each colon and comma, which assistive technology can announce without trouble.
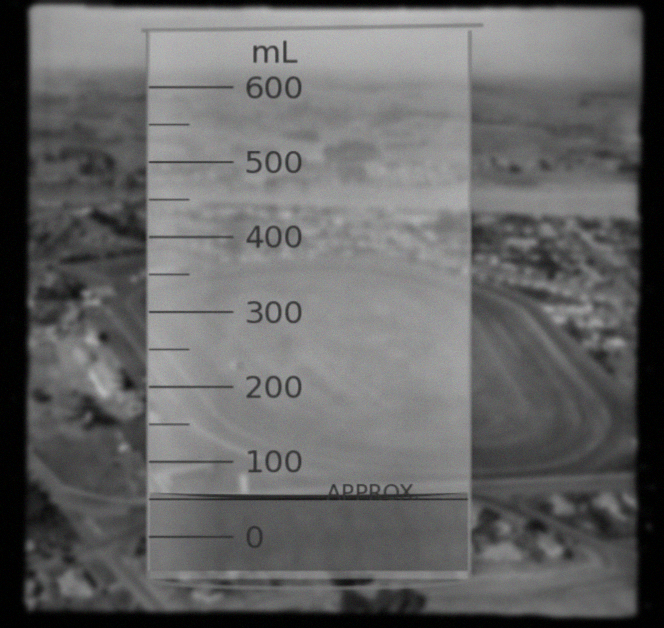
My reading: {"value": 50, "unit": "mL"}
